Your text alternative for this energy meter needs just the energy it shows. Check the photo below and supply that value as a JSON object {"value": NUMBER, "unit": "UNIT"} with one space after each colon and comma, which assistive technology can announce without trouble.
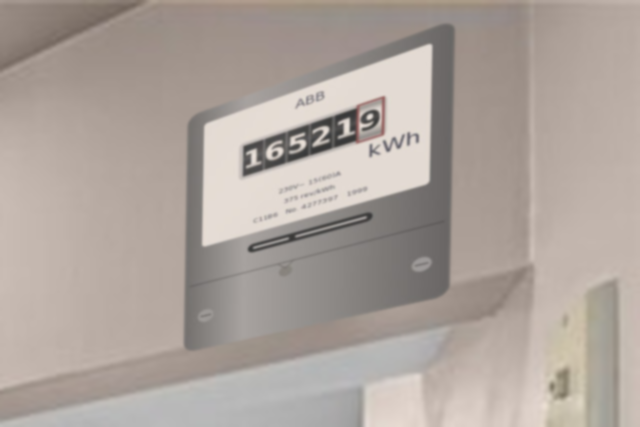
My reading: {"value": 16521.9, "unit": "kWh"}
